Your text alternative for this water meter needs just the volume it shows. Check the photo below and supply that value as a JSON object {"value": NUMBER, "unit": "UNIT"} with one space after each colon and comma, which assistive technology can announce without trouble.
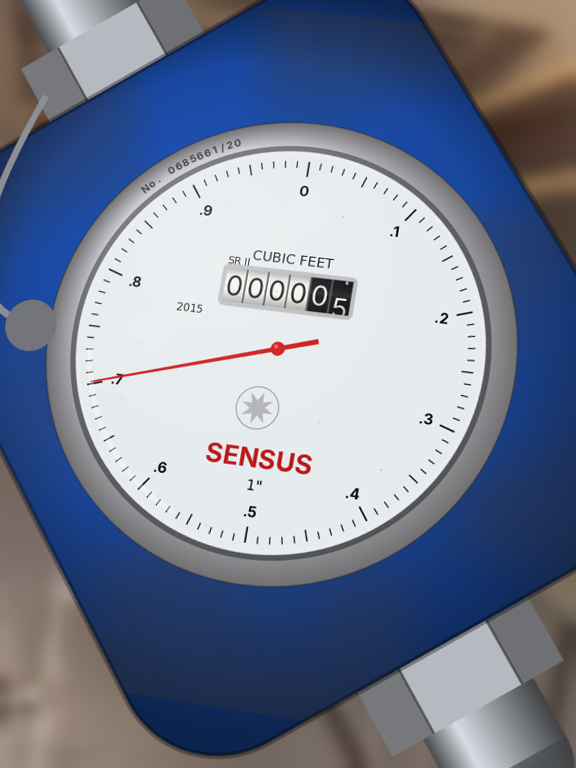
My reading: {"value": 4.70, "unit": "ft³"}
